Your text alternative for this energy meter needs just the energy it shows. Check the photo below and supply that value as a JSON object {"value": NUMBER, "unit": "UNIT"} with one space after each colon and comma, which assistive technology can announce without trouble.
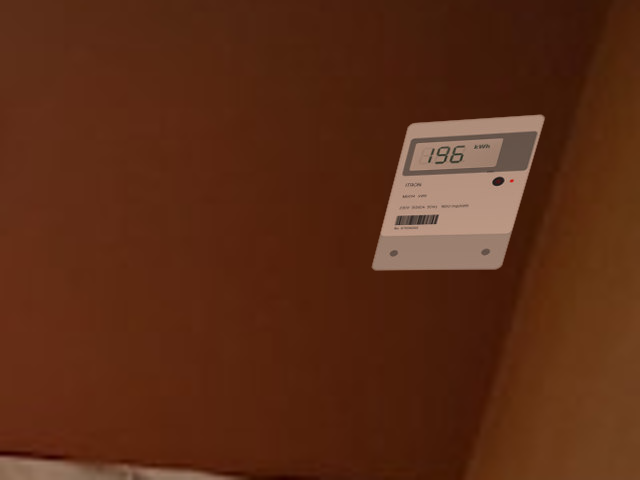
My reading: {"value": 196, "unit": "kWh"}
